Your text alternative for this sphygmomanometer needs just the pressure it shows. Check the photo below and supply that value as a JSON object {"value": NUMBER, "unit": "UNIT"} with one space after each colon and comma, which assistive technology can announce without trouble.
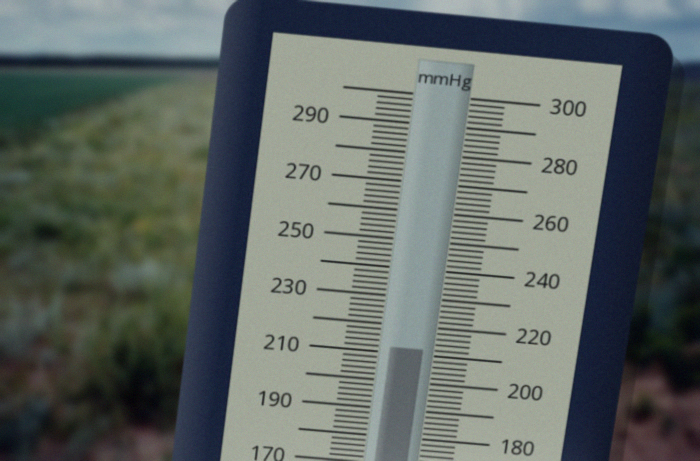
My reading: {"value": 212, "unit": "mmHg"}
